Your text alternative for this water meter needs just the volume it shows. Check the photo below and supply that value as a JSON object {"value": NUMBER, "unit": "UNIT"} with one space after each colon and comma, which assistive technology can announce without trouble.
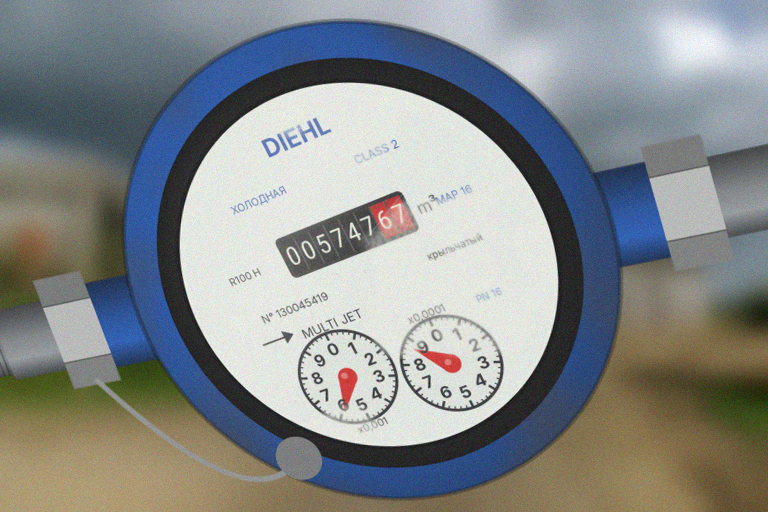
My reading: {"value": 5747.6758, "unit": "m³"}
